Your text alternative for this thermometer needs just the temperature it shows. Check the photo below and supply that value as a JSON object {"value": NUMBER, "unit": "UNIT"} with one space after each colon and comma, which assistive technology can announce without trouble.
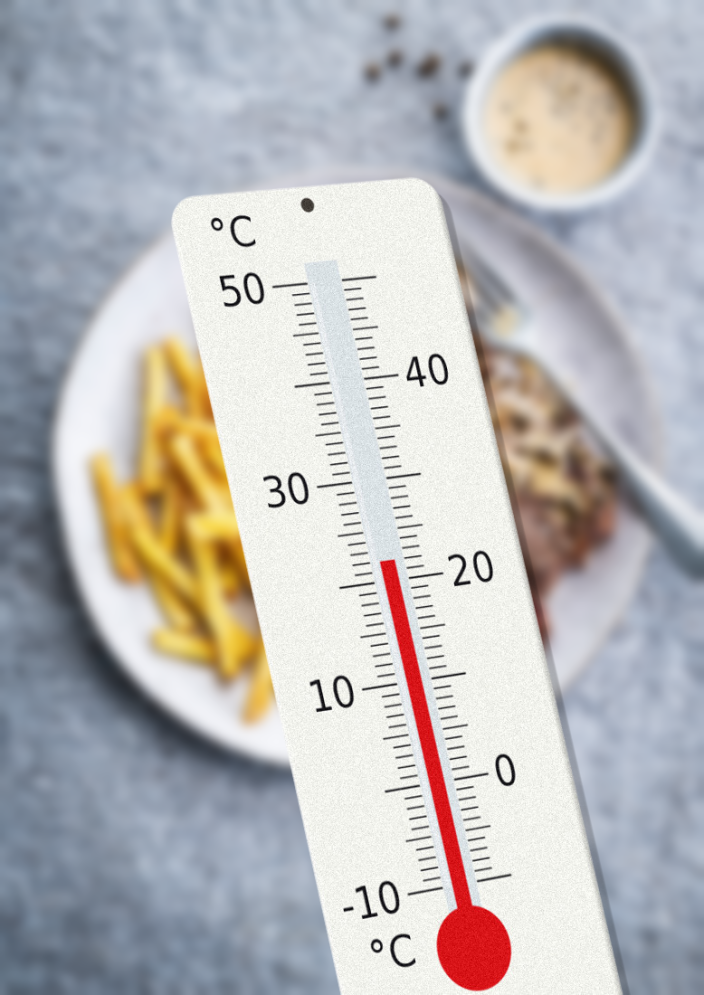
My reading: {"value": 22, "unit": "°C"}
